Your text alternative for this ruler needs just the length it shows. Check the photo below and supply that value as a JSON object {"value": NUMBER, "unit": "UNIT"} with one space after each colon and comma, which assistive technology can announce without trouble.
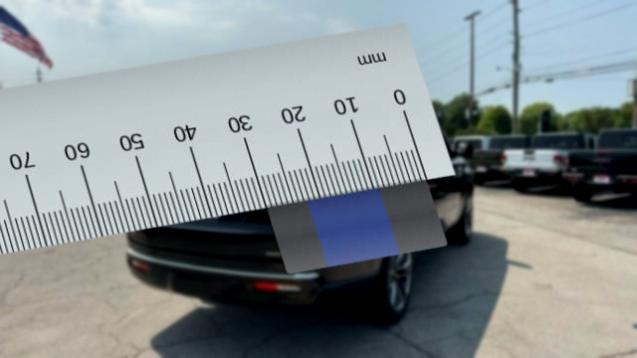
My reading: {"value": 30, "unit": "mm"}
